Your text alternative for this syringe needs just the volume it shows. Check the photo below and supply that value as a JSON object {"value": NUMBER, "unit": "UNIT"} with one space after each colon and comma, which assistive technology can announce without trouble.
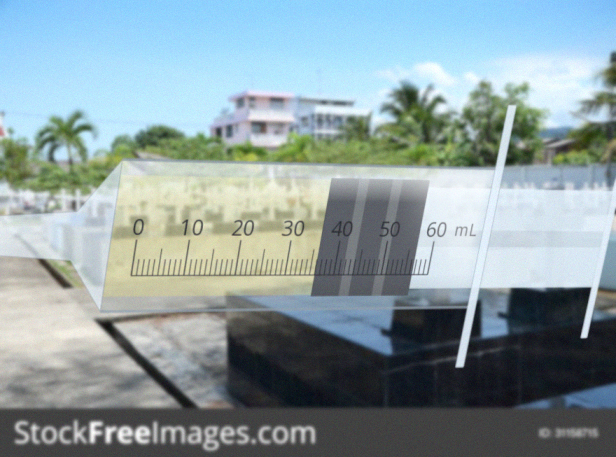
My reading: {"value": 36, "unit": "mL"}
